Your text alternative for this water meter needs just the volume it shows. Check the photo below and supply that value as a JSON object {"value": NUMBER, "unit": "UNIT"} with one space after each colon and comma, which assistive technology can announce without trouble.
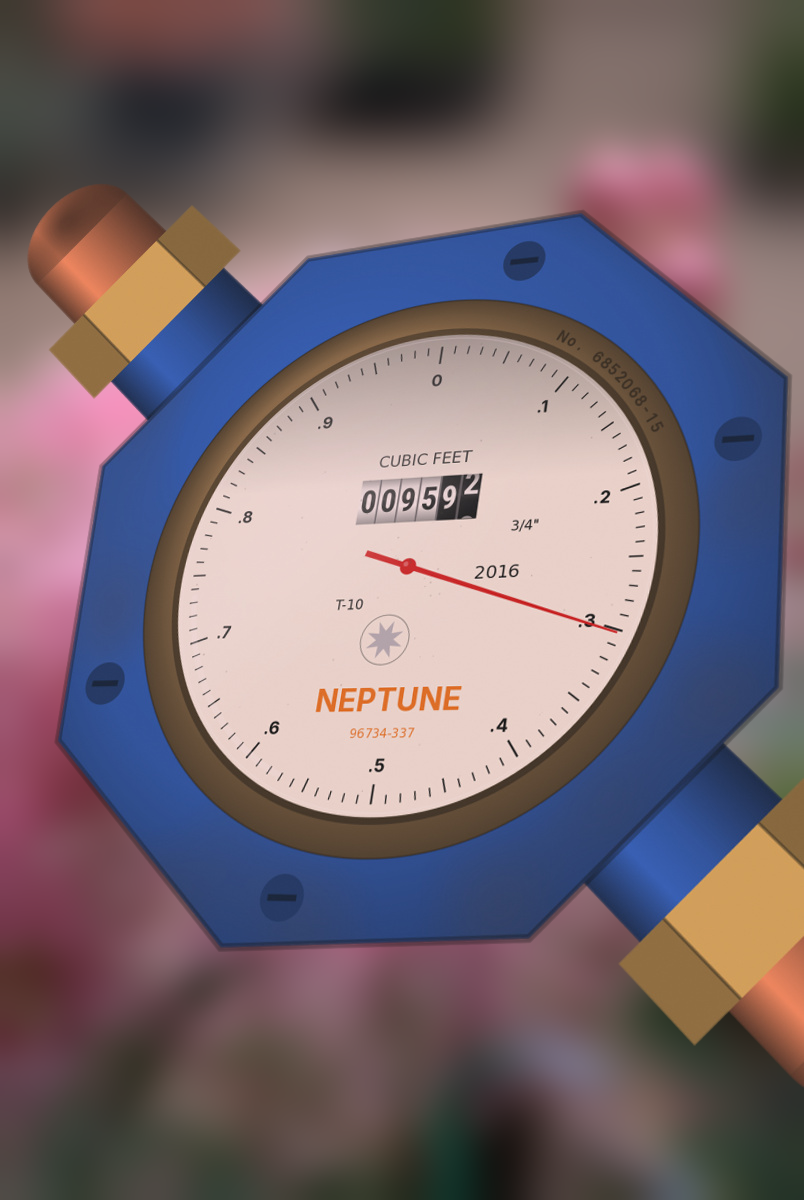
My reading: {"value": 9592.30, "unit": "ft³"}
